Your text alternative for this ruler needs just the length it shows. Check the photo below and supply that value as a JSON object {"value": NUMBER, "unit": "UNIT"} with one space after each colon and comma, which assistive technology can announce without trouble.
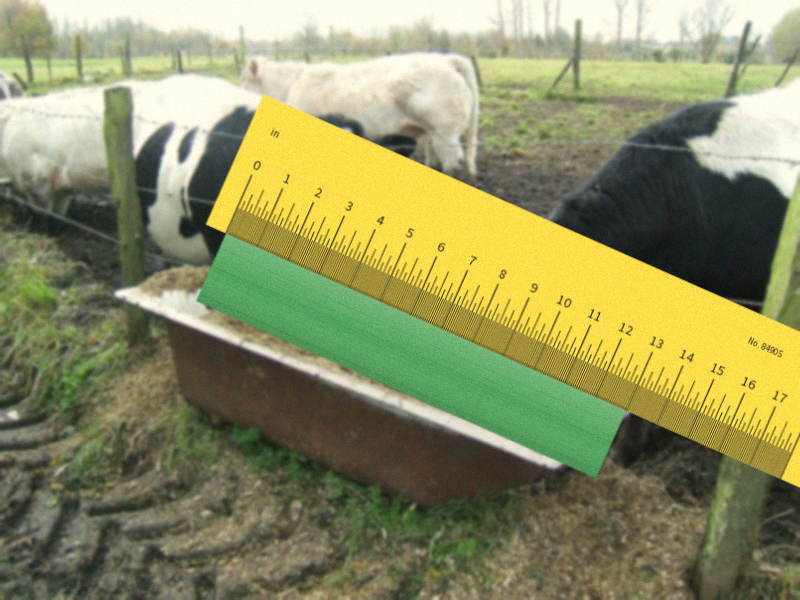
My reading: {"value": 13, "unit": "in"}
